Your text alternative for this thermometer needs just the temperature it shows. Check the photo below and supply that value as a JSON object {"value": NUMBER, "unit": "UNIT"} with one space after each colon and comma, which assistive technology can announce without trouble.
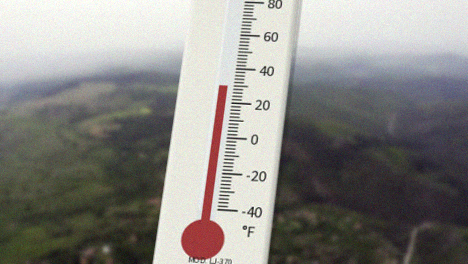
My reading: {"value": 30, "unit": "°F"}
